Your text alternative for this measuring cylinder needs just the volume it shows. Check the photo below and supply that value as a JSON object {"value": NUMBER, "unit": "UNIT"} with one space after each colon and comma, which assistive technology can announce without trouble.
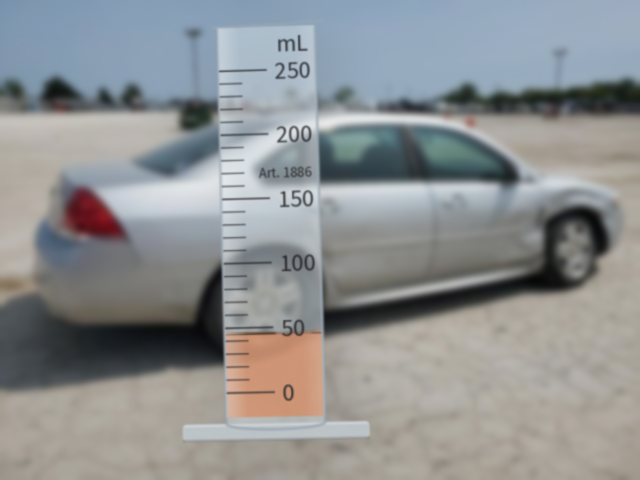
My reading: {"value": 45, "unit": "mL"}
